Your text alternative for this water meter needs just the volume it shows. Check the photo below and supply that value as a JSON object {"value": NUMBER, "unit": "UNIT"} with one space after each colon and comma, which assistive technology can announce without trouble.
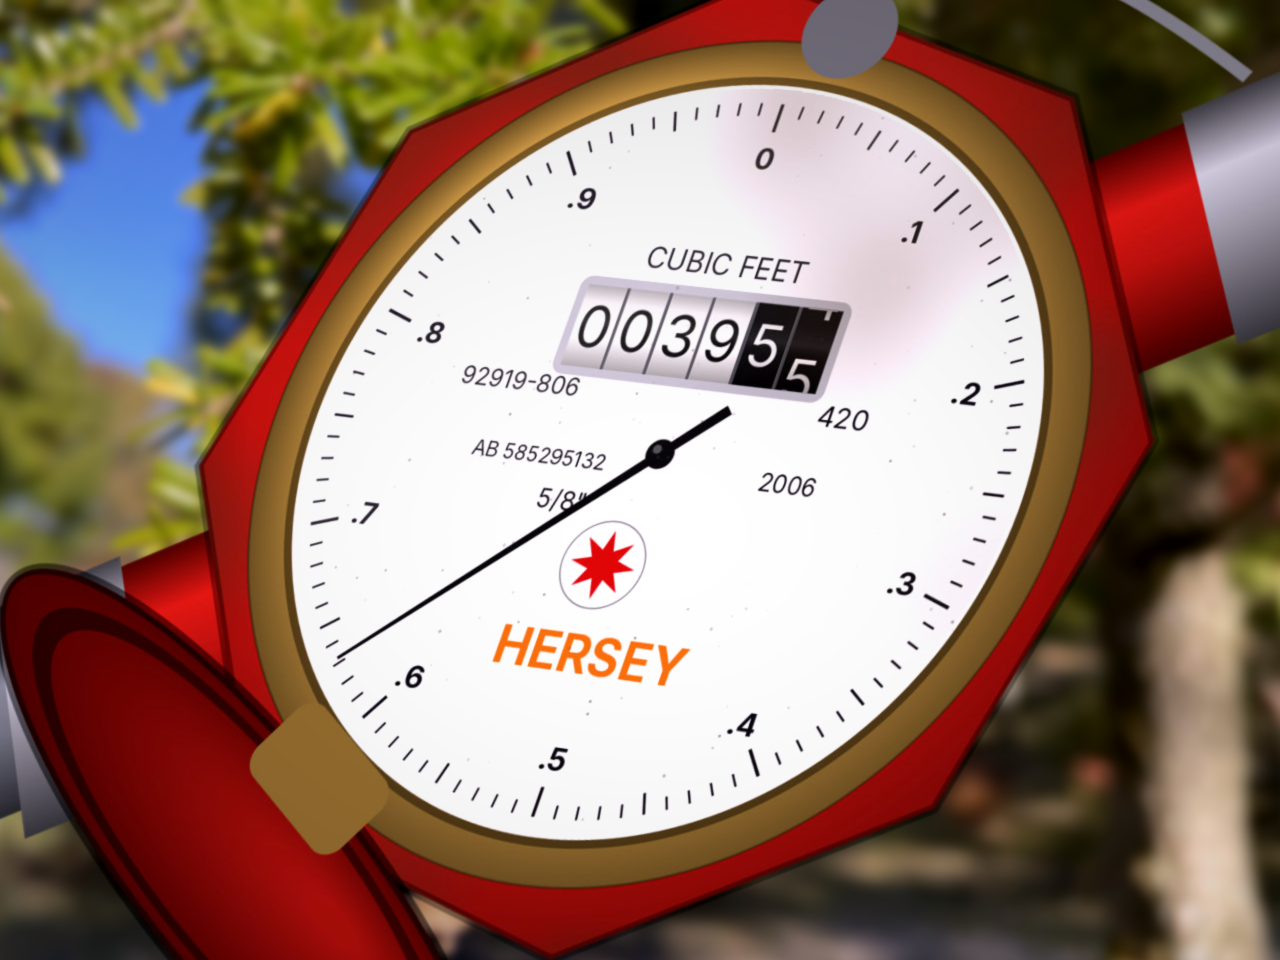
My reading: {"value": 3954.63, "unit": "ft³"}
